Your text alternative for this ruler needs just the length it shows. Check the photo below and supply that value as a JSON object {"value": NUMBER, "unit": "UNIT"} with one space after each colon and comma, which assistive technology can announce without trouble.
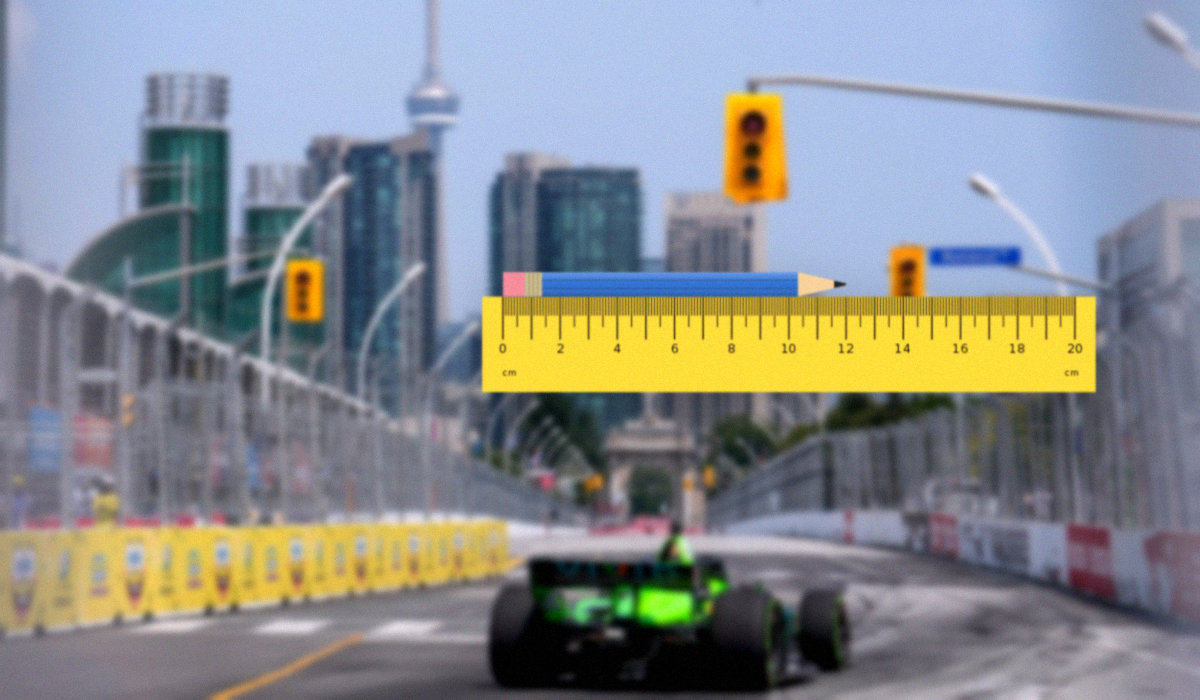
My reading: {"value": 12, "unit": "cm"}
